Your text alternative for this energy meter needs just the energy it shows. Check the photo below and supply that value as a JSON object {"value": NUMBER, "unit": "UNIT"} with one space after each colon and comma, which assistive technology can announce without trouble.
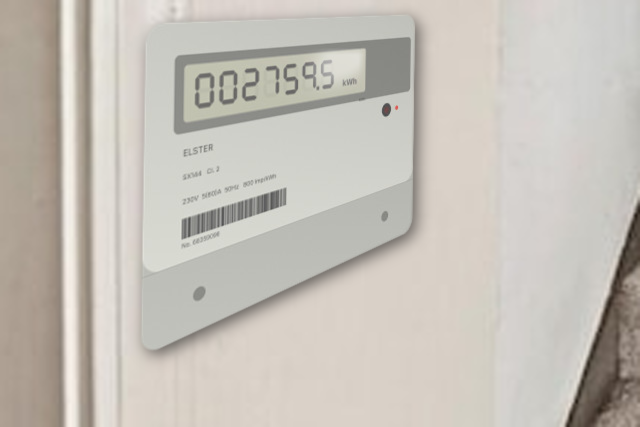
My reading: {"value": 2759.5, "unit": "kWh"}
